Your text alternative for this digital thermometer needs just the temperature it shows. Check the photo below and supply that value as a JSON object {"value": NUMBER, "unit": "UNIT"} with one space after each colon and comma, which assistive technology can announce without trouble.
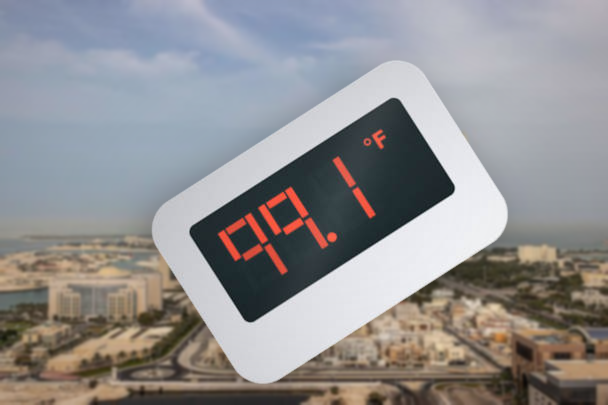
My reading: {"value": 99.1, "unit": "°F"}
